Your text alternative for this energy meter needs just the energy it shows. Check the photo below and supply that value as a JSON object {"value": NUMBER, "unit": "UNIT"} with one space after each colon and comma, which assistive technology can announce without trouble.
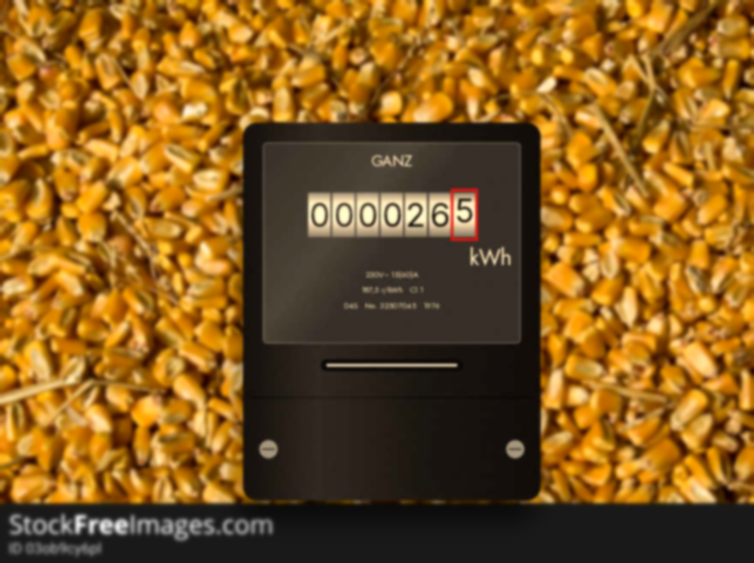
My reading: {"value": 26.5, "unit": "kWh"}
